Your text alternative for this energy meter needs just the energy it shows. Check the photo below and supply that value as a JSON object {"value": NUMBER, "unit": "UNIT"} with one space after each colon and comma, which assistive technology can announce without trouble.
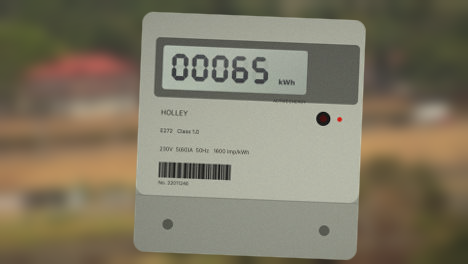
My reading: {"value": 65, "unit": "kWh"}
